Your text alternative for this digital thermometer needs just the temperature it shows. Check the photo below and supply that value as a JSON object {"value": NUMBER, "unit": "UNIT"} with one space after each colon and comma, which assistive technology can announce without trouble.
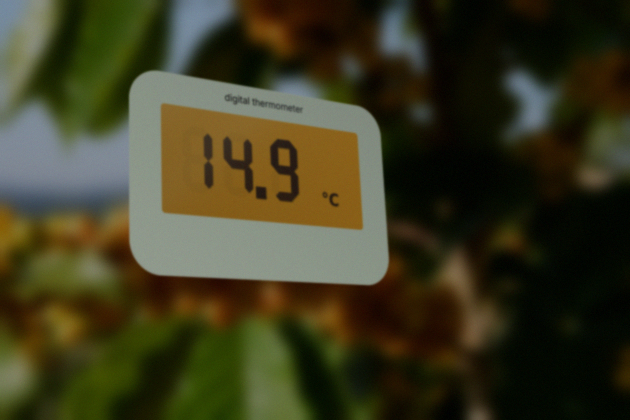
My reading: {"value": 14.9, "unit": "°C"}
